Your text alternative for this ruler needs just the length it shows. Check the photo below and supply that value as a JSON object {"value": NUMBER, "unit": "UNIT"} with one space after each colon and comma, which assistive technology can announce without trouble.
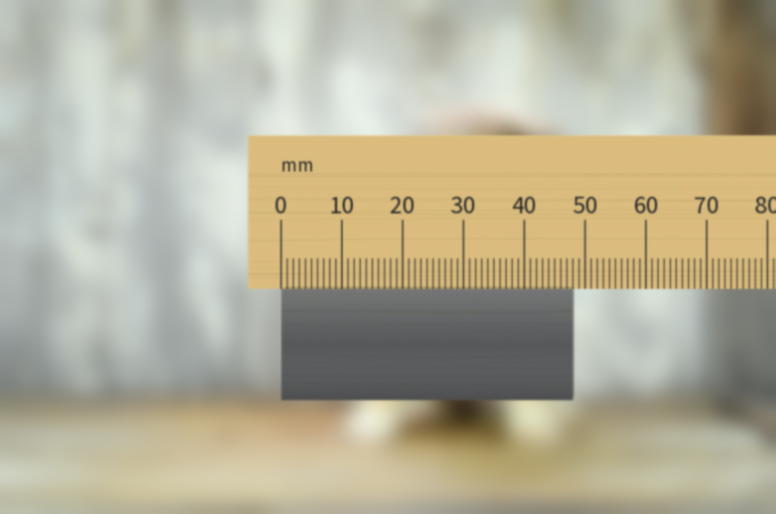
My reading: {"value": 48, "unit": "mm"}
